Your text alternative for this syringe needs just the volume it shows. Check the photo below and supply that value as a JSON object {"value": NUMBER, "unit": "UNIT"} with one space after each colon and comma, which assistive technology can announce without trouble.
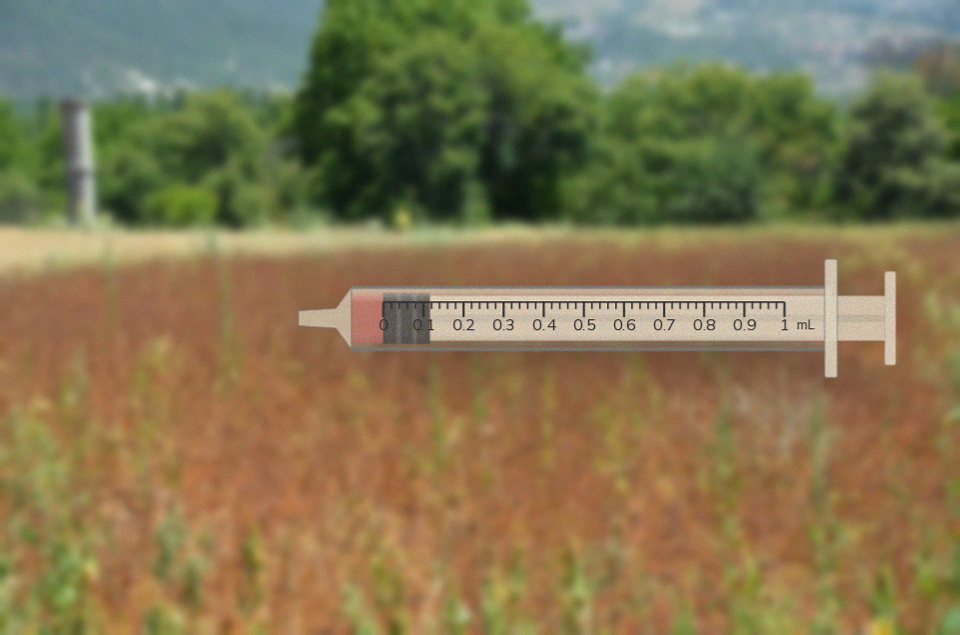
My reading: {"value": 0, "unit": "mL"}
